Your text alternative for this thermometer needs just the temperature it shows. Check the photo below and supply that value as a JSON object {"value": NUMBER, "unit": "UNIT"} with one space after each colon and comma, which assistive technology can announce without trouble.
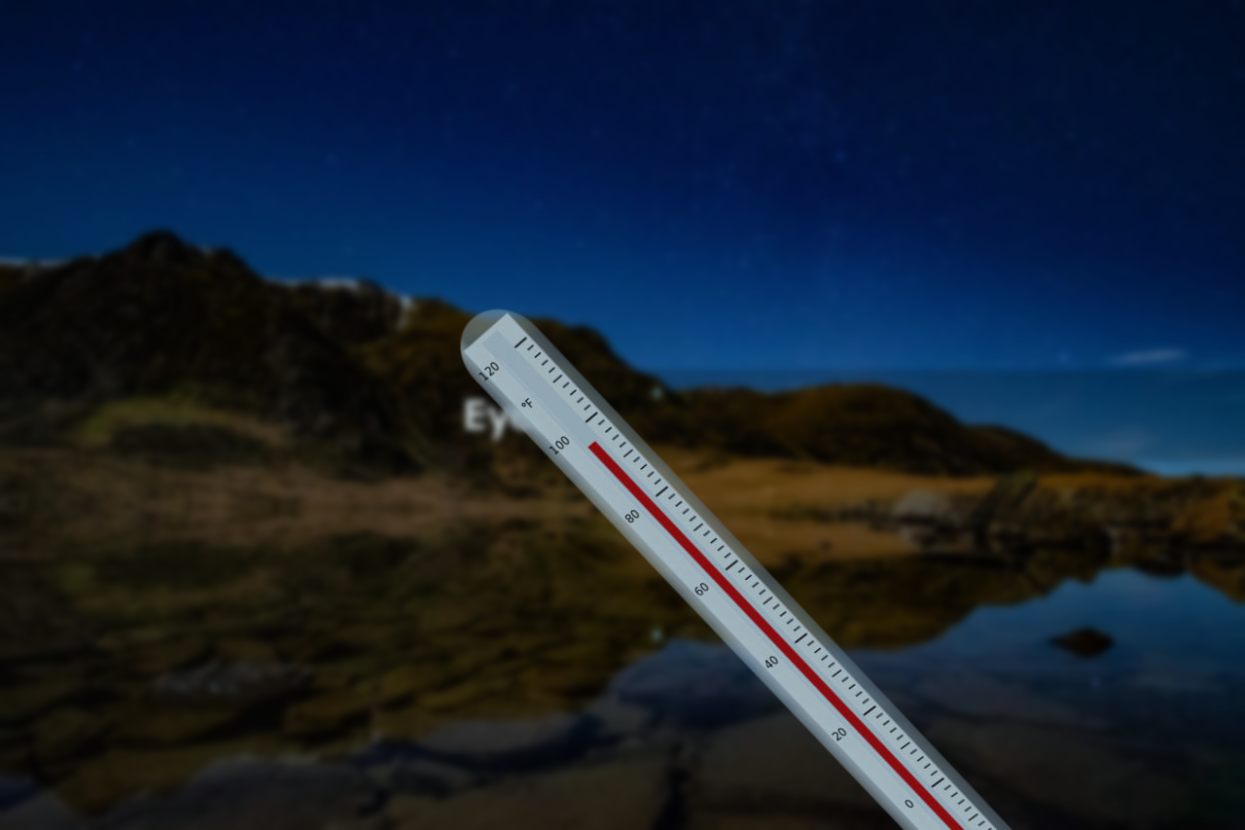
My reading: {"value": 96, "unit": "°F"}
